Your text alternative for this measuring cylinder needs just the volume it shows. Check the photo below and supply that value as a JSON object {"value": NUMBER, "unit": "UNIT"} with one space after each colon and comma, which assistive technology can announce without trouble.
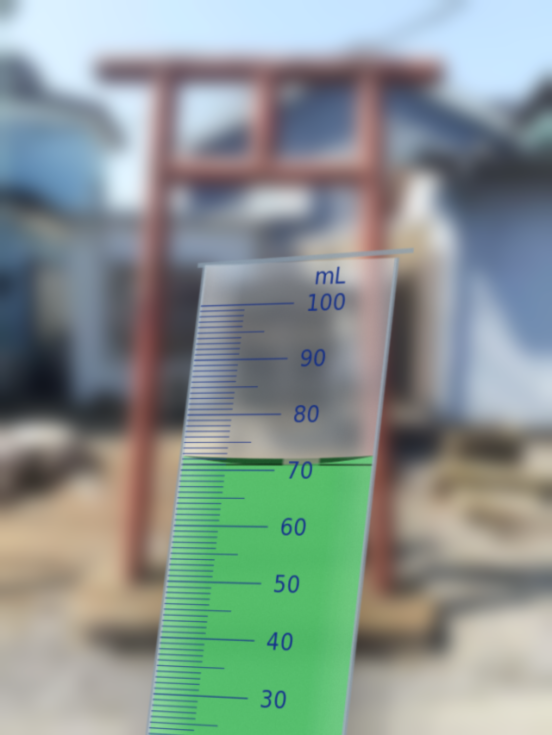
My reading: {"value": 71, "unit": "mL"}
